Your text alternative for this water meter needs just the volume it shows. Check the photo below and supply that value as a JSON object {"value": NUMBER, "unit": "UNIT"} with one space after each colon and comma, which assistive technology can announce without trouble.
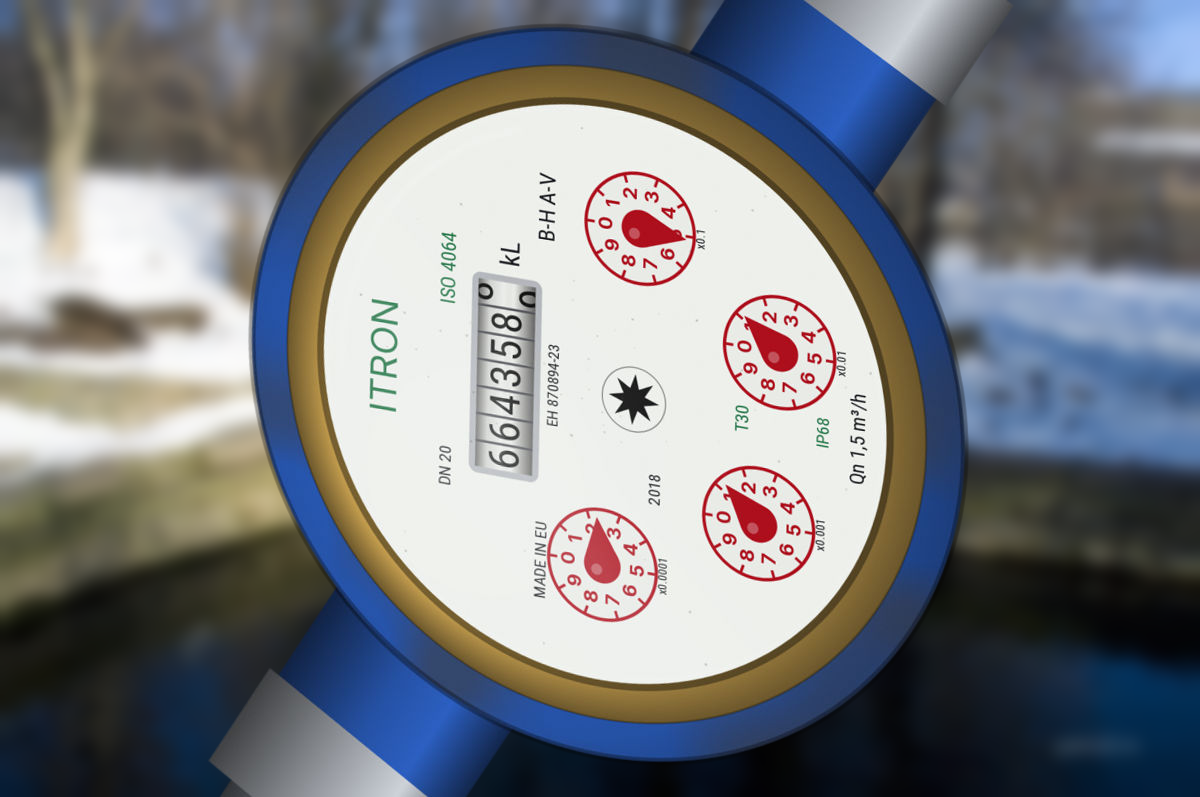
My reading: {"value": 6643588.5112, "unit": "kL"}
